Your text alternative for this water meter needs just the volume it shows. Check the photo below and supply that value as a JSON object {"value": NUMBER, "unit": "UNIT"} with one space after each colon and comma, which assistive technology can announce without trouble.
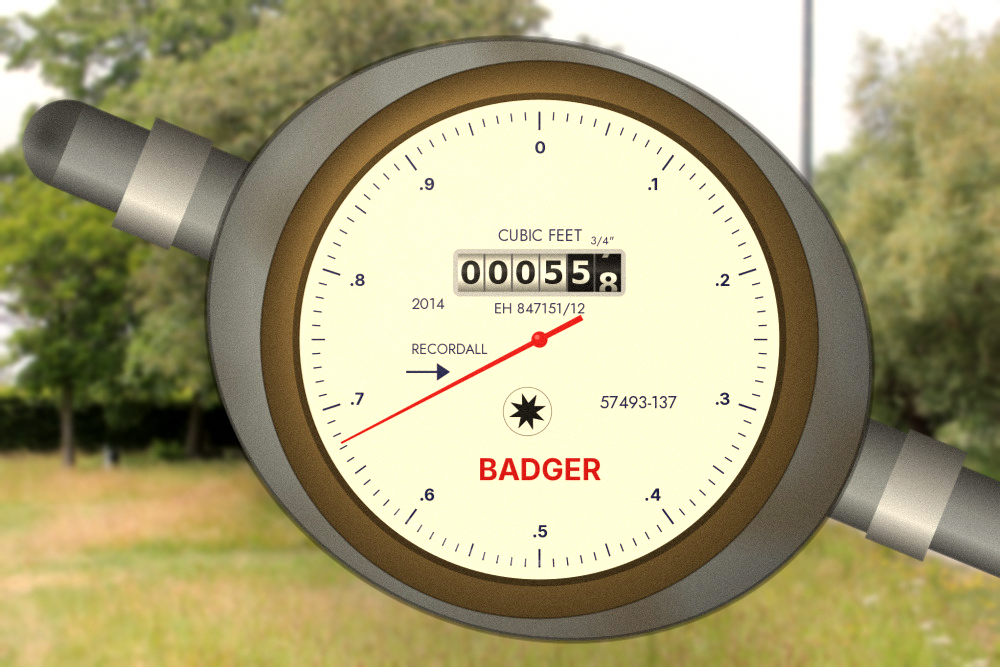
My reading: {"value": 557.67, "unit": "ft³"}
